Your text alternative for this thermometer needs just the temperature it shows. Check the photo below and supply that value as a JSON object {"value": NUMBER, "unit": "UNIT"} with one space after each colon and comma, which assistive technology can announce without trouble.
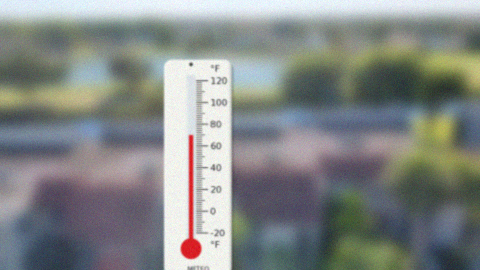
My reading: {"value": 70, "unit": "°F"}
